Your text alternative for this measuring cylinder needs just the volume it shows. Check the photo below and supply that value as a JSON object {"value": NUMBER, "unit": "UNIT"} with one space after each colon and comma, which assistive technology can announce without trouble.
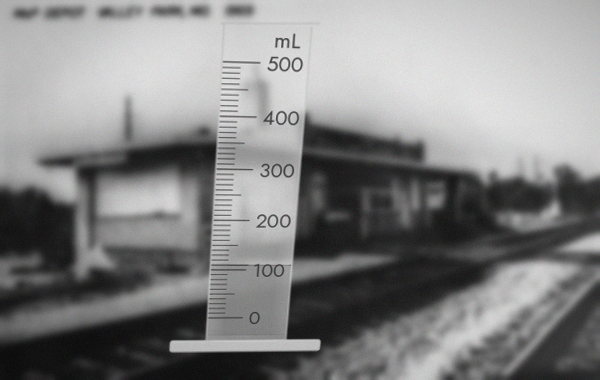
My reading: {"value": 110, "unit": "mL"}
